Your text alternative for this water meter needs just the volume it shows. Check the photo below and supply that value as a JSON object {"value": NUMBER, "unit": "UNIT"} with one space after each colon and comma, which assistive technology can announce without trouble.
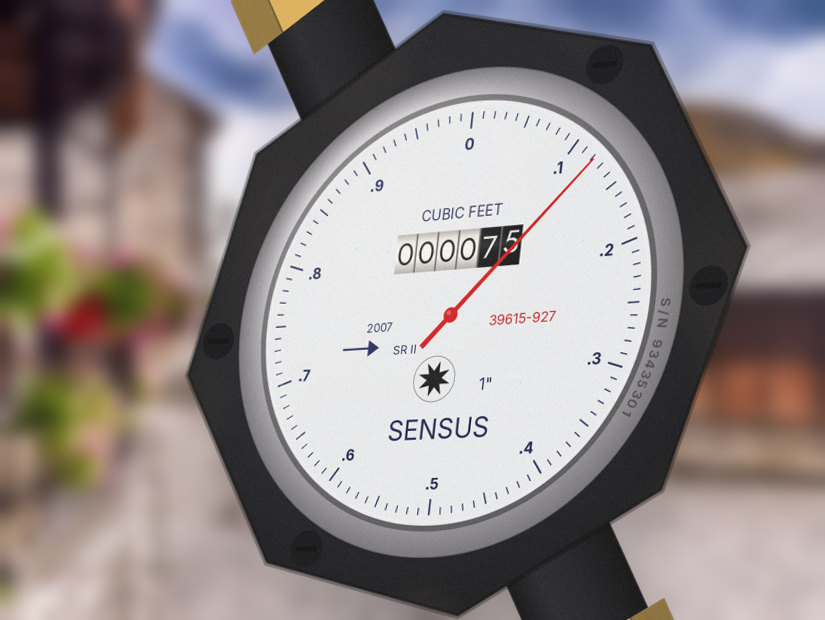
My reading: {"value": 75.12, "unit": "ft³"}
